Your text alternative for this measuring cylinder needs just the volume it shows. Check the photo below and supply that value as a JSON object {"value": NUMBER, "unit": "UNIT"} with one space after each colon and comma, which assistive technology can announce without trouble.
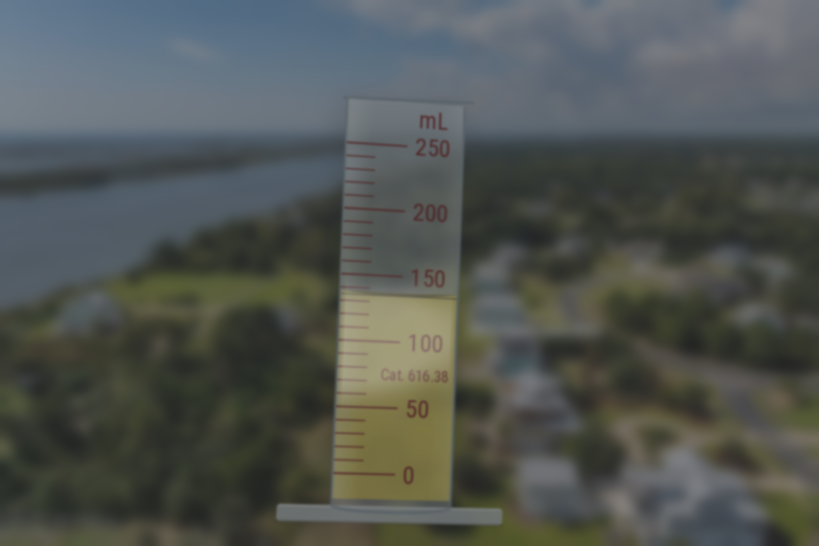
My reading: {"value": 135, "unit": "mL"}
